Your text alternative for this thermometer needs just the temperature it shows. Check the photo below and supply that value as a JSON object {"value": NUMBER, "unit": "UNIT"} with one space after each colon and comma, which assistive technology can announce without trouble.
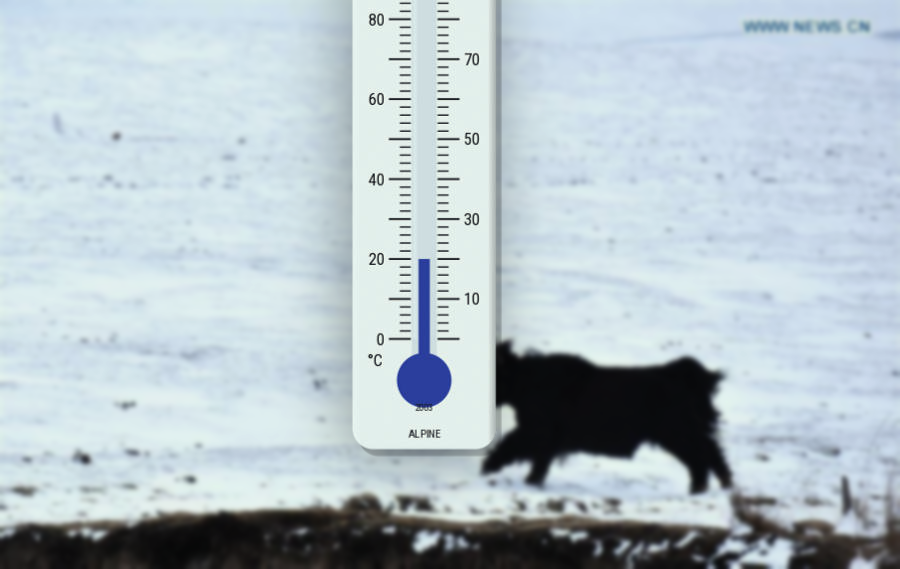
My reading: {"value": 20, "unit": "°C"}
